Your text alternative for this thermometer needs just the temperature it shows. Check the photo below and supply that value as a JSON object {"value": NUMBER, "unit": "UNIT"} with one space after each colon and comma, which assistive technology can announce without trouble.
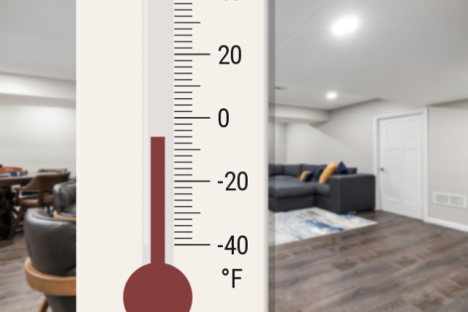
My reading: {"value": -6, "unit": "°F"}
